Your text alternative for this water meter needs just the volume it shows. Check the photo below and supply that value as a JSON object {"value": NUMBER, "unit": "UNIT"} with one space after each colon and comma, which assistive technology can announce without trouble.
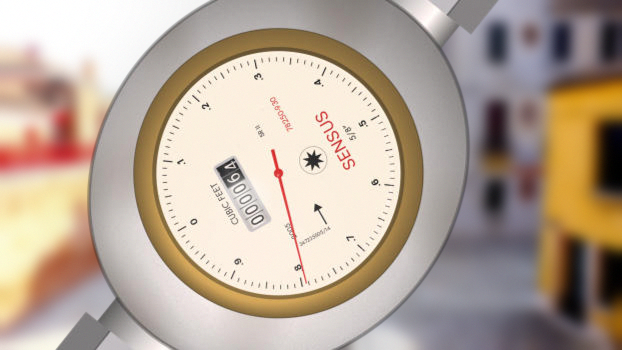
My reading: {"value": 63.79, "unit": "ft³"}
